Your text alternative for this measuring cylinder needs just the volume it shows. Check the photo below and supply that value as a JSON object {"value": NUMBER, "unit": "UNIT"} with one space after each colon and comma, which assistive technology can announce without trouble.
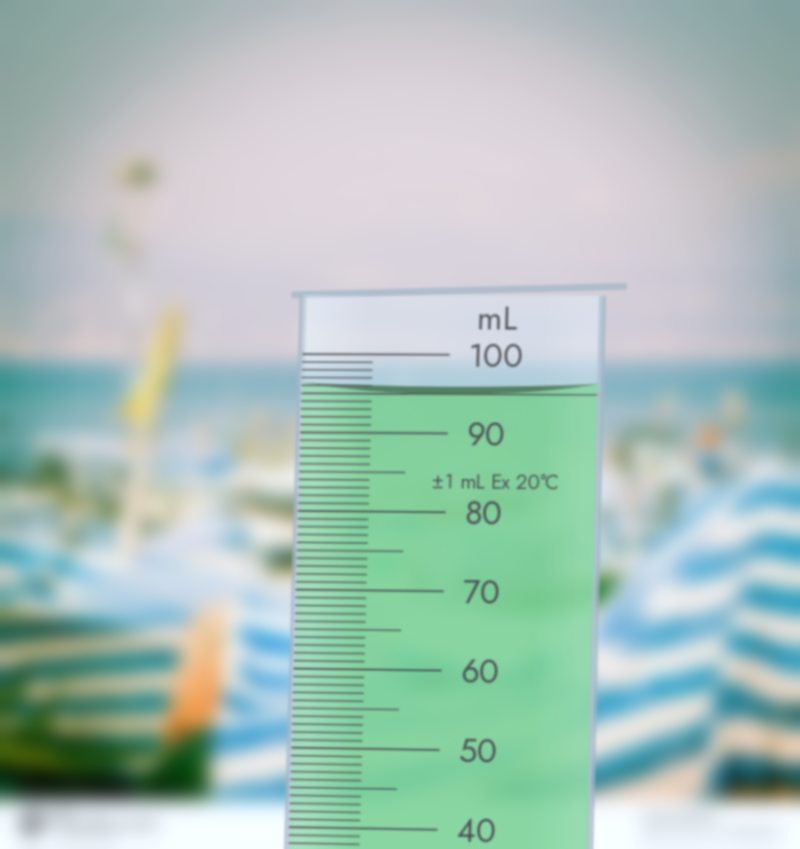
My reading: {"value": 95, "unit": "mL"}
